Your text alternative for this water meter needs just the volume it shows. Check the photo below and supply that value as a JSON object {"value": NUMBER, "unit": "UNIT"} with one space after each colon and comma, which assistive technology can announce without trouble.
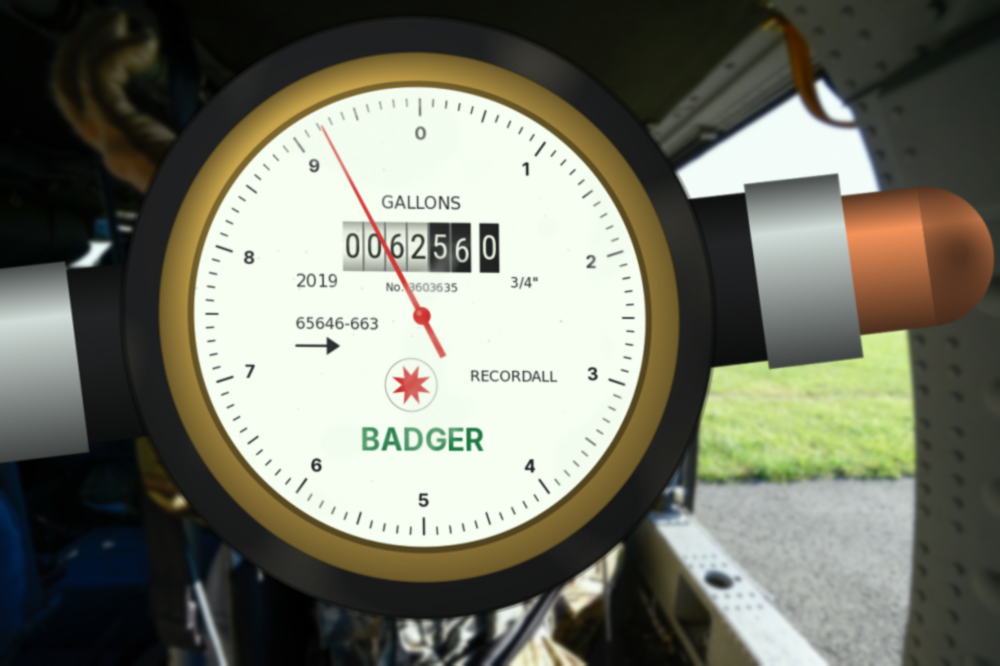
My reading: {"value": 62559.2, "unit": "gal"}
